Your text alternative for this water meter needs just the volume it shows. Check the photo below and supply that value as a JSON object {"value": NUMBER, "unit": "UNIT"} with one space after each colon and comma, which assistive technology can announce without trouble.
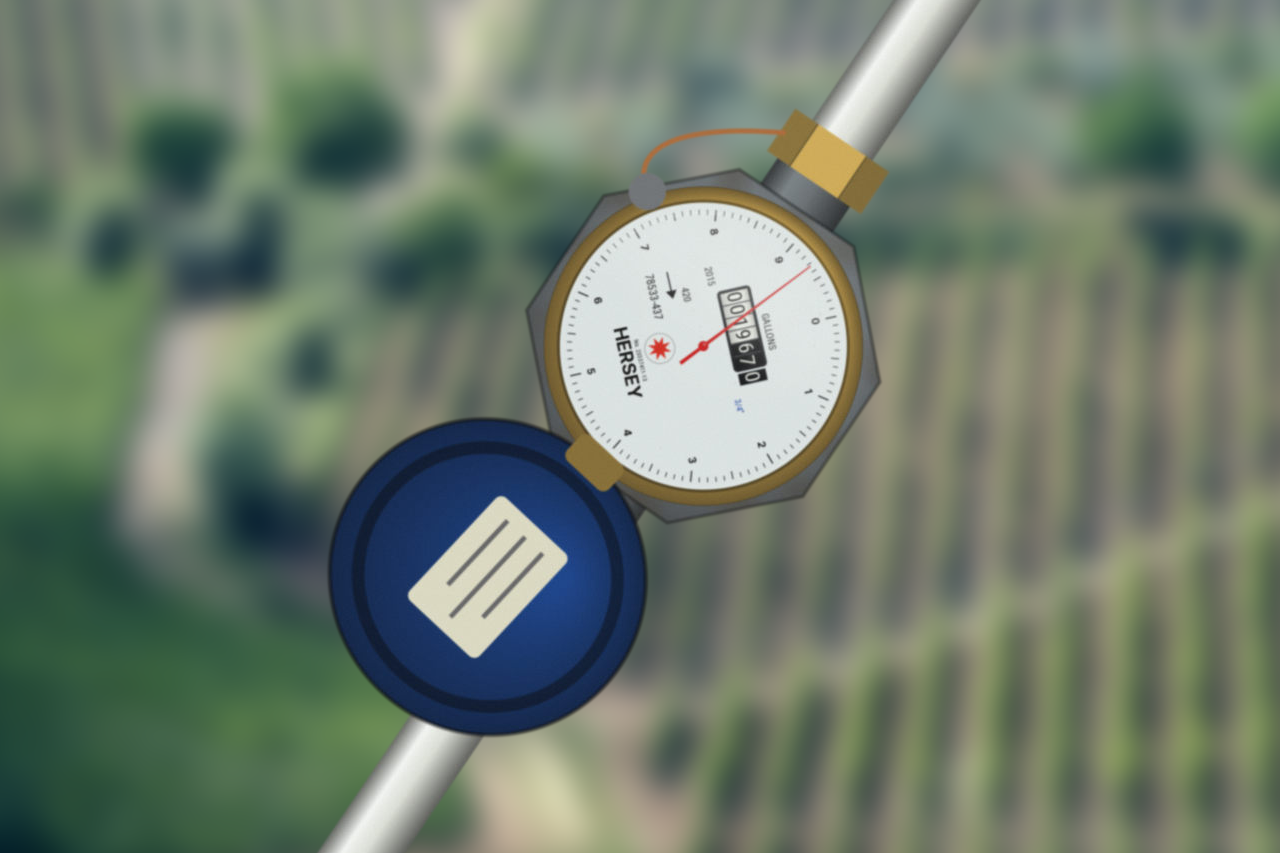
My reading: {"value": 19669.3, "unit": "gal"}
